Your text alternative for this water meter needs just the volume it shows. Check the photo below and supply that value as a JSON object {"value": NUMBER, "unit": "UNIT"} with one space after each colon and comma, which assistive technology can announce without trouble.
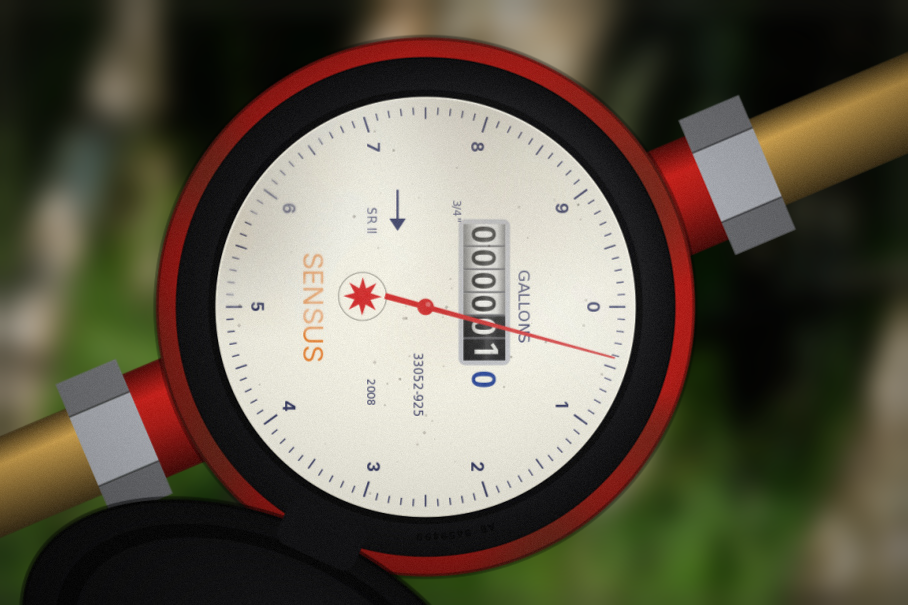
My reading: {"value": 10.4, "unit": "gal"}
